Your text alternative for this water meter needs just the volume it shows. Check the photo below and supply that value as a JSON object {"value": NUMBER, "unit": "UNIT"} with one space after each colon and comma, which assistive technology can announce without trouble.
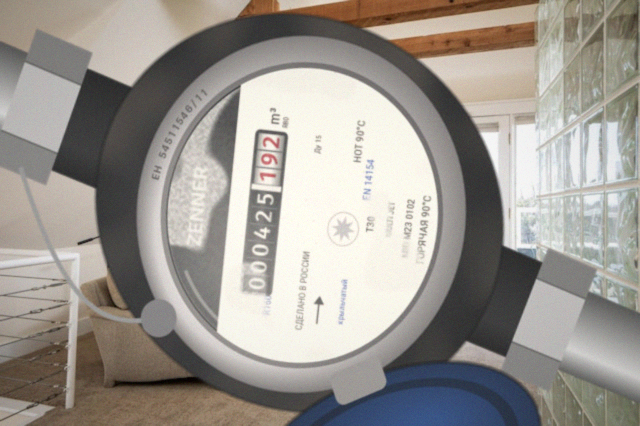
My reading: {"value": 425.192, "unit": "m³"}
